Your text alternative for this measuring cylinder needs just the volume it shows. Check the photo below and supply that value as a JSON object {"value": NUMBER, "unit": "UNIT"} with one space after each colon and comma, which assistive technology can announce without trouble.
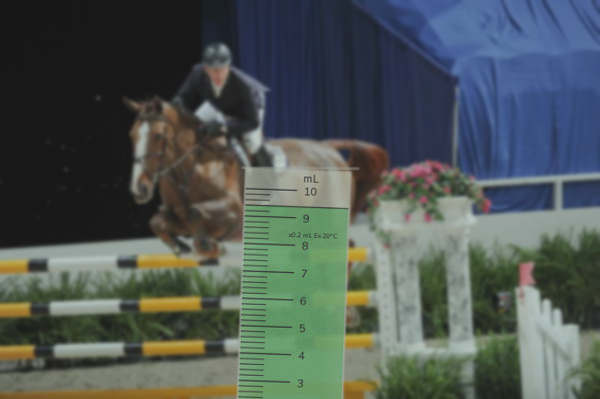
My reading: {"value": 9.4, "unit": "mL"}
